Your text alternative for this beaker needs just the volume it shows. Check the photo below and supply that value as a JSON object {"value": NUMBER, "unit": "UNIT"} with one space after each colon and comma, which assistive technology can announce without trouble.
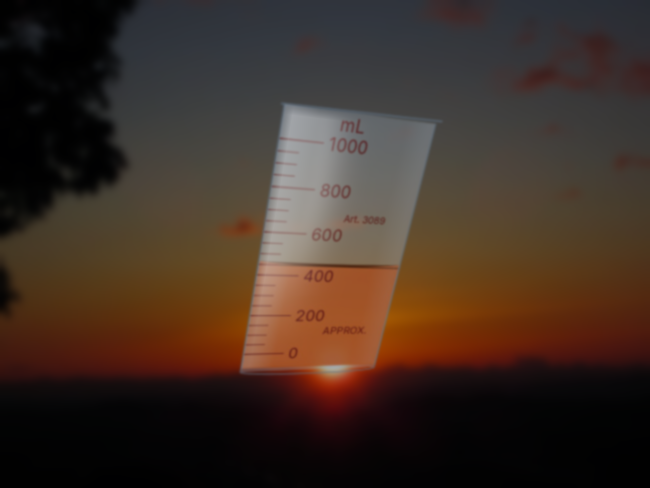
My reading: {"value": 450, "unit": "mL"}
